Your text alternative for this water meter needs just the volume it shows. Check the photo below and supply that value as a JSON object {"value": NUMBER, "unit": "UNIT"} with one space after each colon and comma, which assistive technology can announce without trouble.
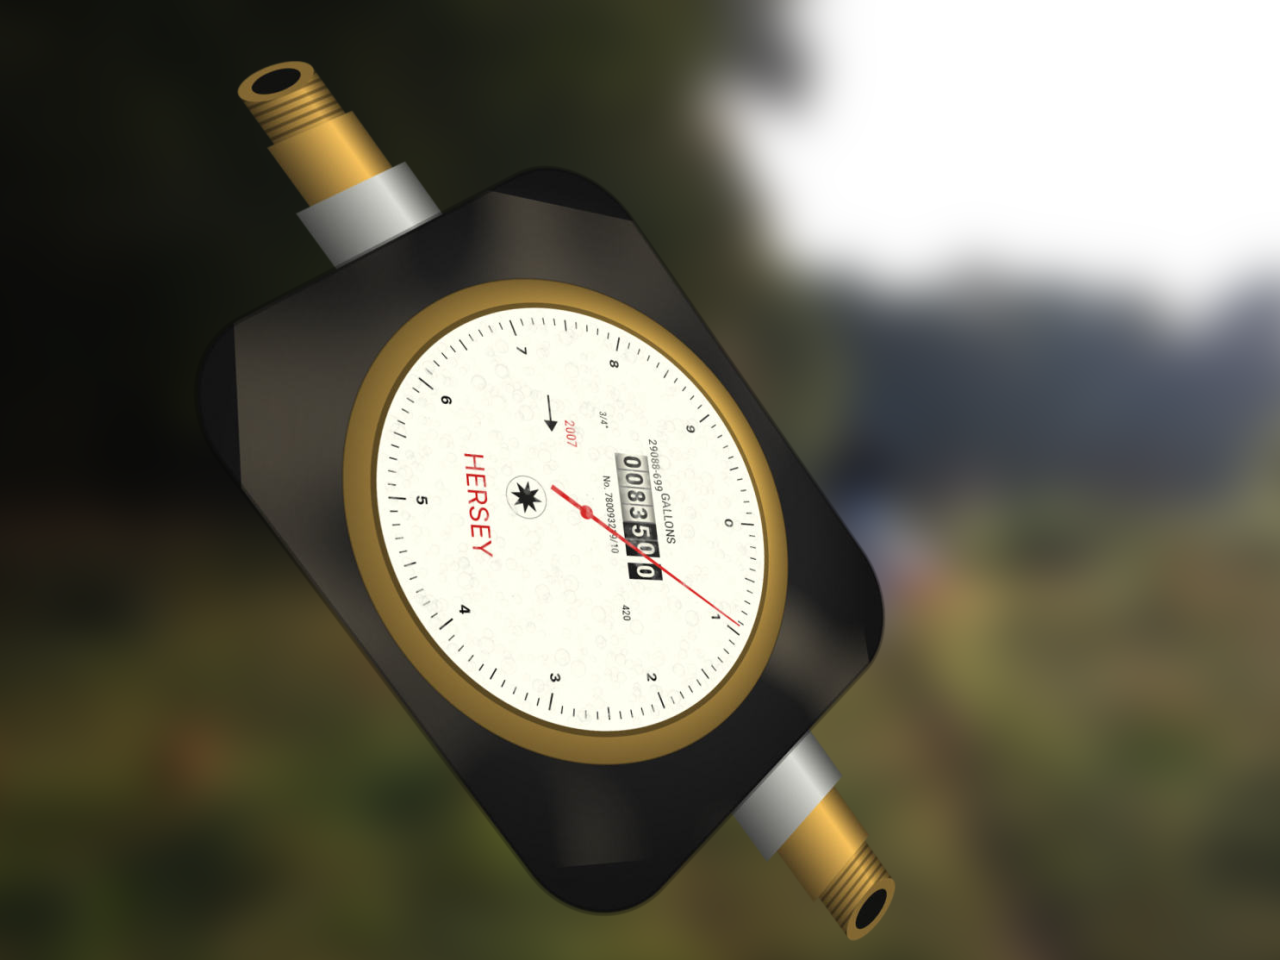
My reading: {"value": 83500.9, "unit": "gal"}
